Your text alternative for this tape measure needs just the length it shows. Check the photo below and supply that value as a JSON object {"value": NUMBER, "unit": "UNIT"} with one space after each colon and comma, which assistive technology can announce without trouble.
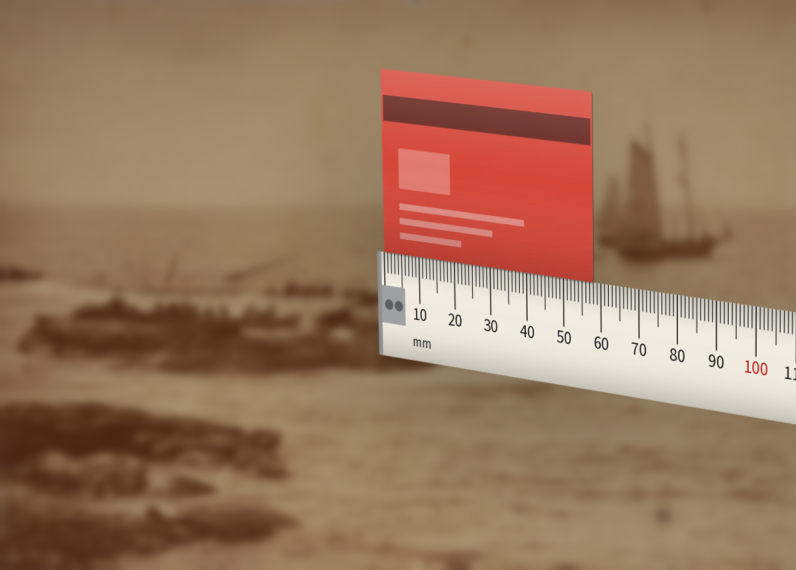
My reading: {"value": 58, "unit": "mm"}
